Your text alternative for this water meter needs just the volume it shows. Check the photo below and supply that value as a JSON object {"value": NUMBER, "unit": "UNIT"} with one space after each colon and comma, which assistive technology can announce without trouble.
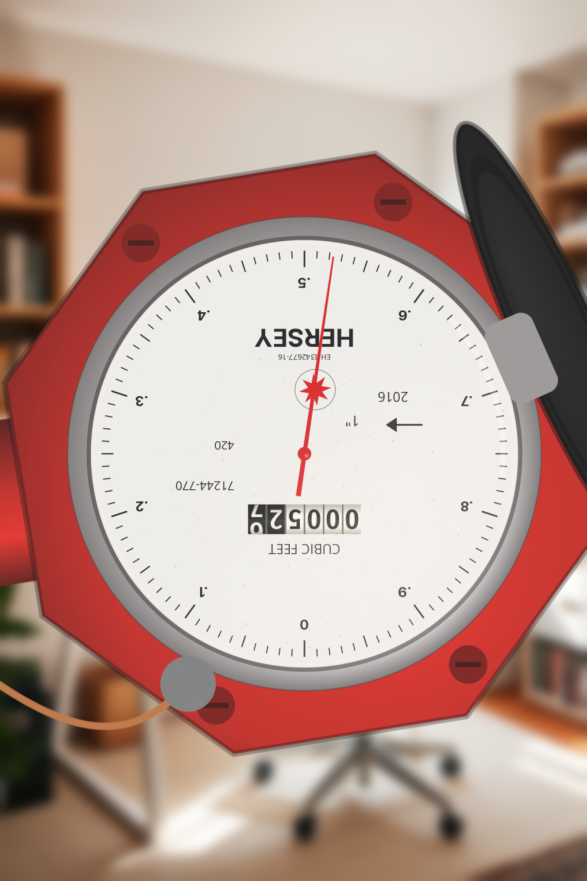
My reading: {"value": 526.52, "unit": "ft³"}
